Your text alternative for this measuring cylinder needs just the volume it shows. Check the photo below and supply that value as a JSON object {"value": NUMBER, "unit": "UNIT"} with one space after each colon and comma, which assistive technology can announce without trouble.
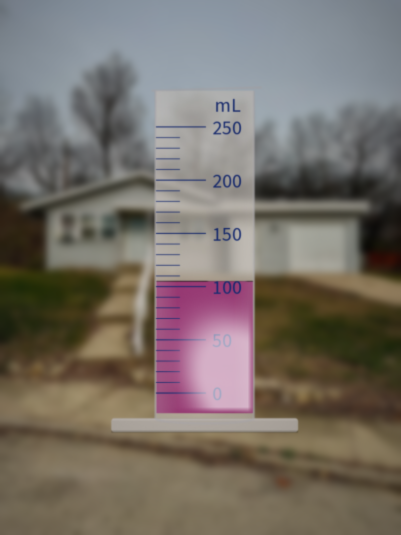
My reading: {"value": 105, "unit": "mL"}
